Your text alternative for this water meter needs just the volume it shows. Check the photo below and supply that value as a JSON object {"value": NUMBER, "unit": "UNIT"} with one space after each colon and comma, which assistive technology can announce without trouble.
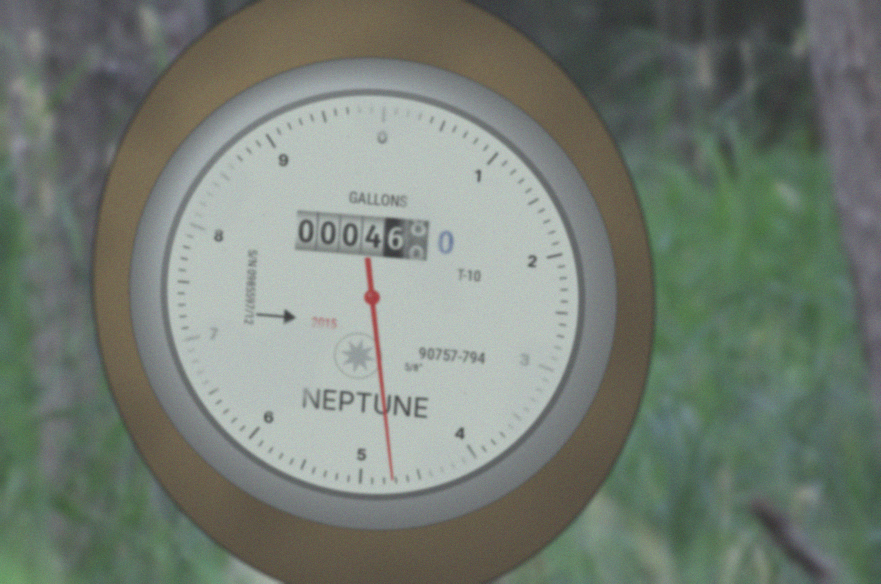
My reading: {"value": 4684.7, "unit": "gal"}
